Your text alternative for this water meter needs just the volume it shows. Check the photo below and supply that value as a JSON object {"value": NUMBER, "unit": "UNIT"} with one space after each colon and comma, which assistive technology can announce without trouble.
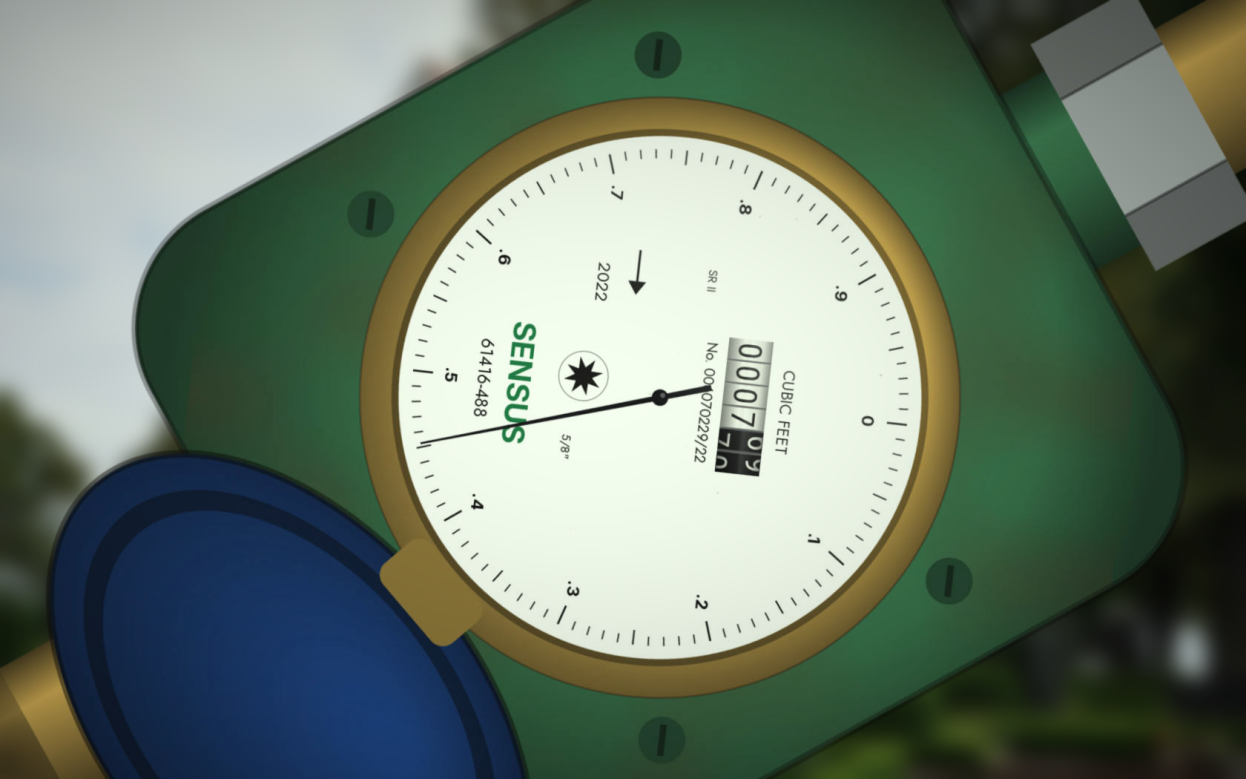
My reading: {"value": 769.45, "unit": "ft³"}
